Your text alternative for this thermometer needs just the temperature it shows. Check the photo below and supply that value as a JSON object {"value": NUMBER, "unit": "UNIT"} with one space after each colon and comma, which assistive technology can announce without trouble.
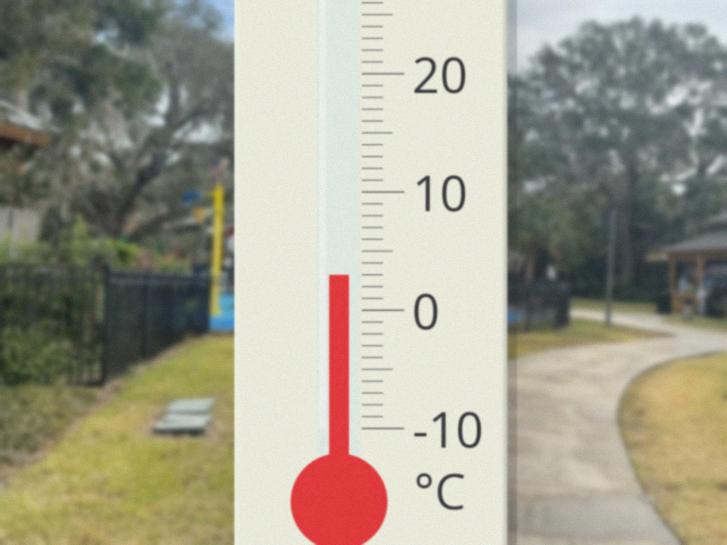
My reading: {"value": 3, "unit": "°C"}
